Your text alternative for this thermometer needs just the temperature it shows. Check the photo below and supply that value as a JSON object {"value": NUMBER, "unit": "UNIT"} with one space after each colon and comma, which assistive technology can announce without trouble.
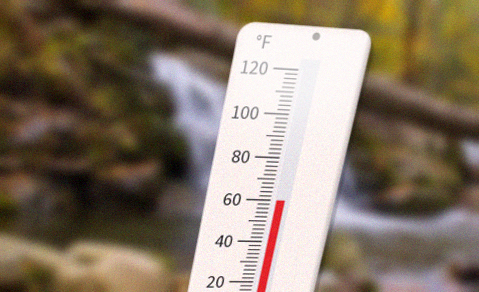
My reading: {"value": 60, "unit": "°F"}
